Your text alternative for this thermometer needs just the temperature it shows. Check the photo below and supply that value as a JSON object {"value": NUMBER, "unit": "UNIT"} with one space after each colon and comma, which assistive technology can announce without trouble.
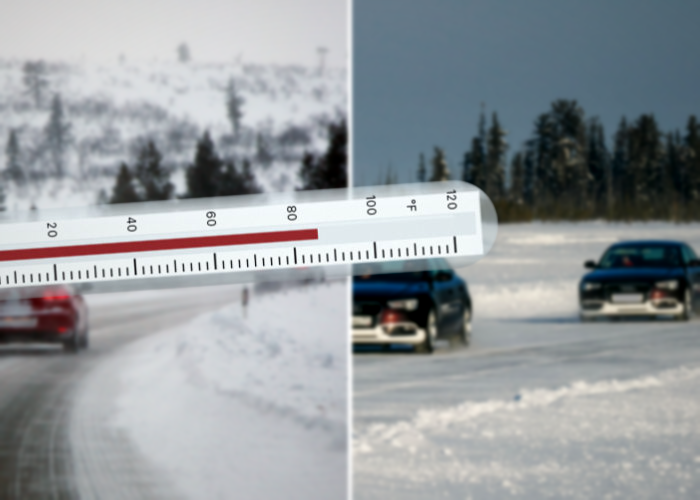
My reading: {"value": 86, "unit": "°F"}
